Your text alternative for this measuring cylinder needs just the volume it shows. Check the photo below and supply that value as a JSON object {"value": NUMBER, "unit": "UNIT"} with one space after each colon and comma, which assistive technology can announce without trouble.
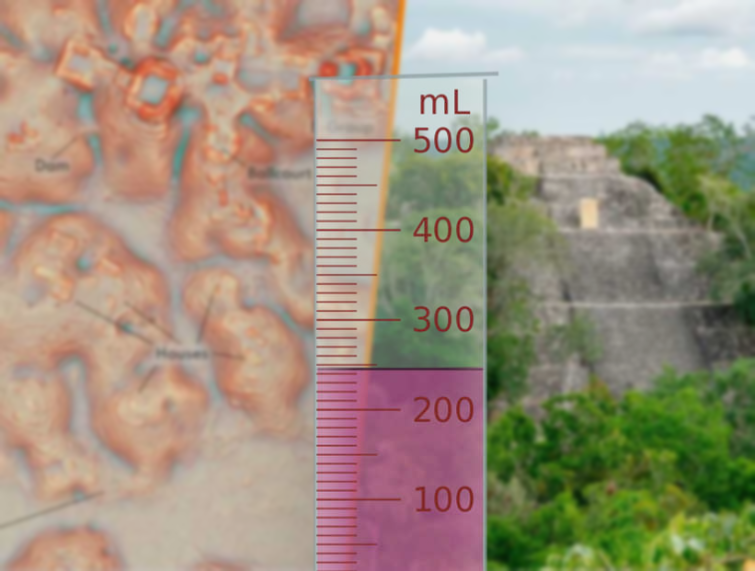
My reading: {"value": 245, "unit": "mL"}
